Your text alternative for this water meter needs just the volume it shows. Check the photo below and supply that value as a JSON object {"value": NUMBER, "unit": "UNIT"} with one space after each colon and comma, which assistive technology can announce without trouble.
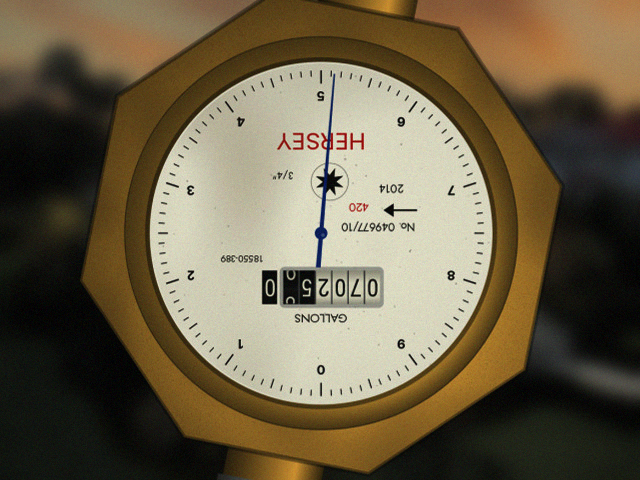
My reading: {"value": 702585.1, "unit": "gal"}
